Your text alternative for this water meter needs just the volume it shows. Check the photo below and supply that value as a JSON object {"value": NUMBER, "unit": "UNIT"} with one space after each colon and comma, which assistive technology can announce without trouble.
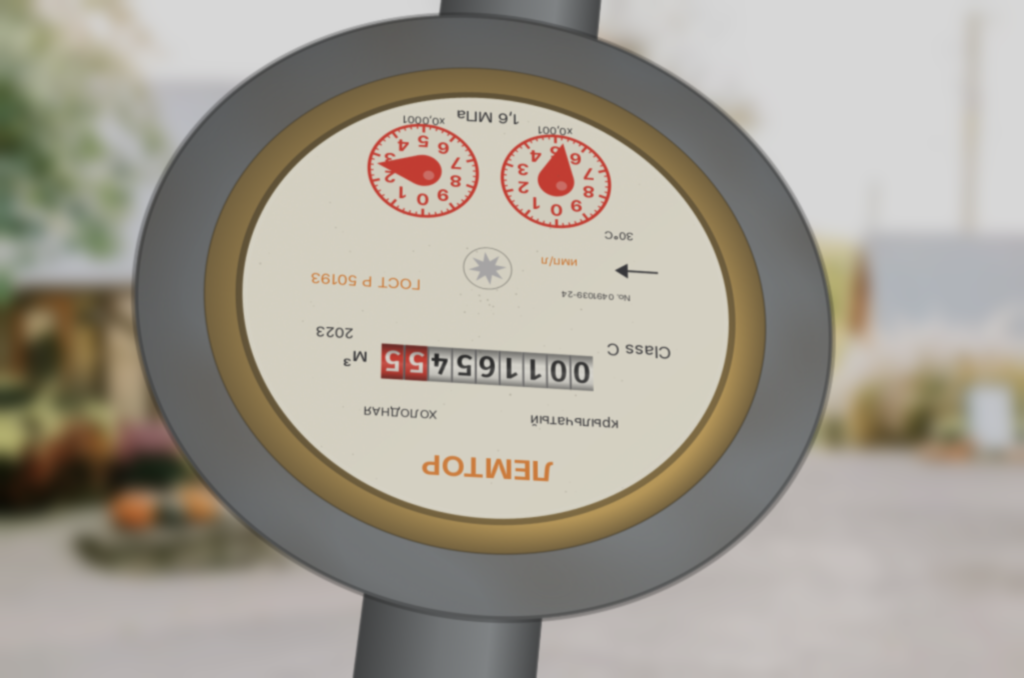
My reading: {"value": 11654.5552, "unit": "m³"}
